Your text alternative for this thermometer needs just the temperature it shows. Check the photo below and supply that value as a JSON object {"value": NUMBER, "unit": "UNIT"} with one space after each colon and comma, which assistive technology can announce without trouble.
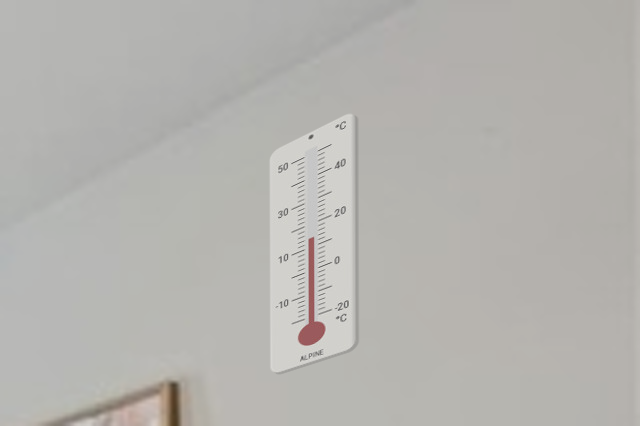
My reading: {"value": 14, "unit": "°C"}
